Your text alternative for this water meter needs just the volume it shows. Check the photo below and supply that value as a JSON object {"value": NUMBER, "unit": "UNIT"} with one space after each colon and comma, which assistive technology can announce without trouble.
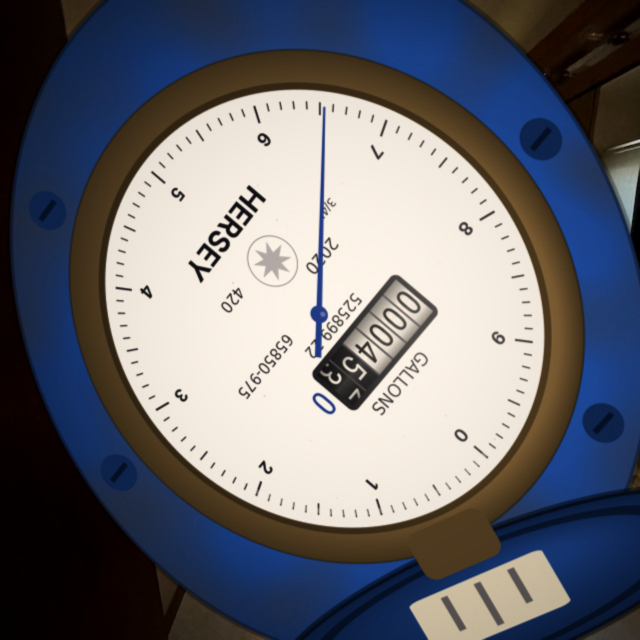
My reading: {"value": 4526.5, "unit": "gal"}
